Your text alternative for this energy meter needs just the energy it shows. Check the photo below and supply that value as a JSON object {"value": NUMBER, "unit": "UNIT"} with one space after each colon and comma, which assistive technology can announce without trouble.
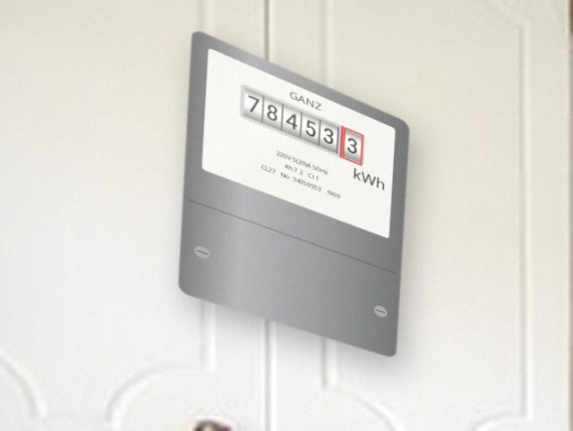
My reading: {"value": 78453.3, "unit": "kWh"}
